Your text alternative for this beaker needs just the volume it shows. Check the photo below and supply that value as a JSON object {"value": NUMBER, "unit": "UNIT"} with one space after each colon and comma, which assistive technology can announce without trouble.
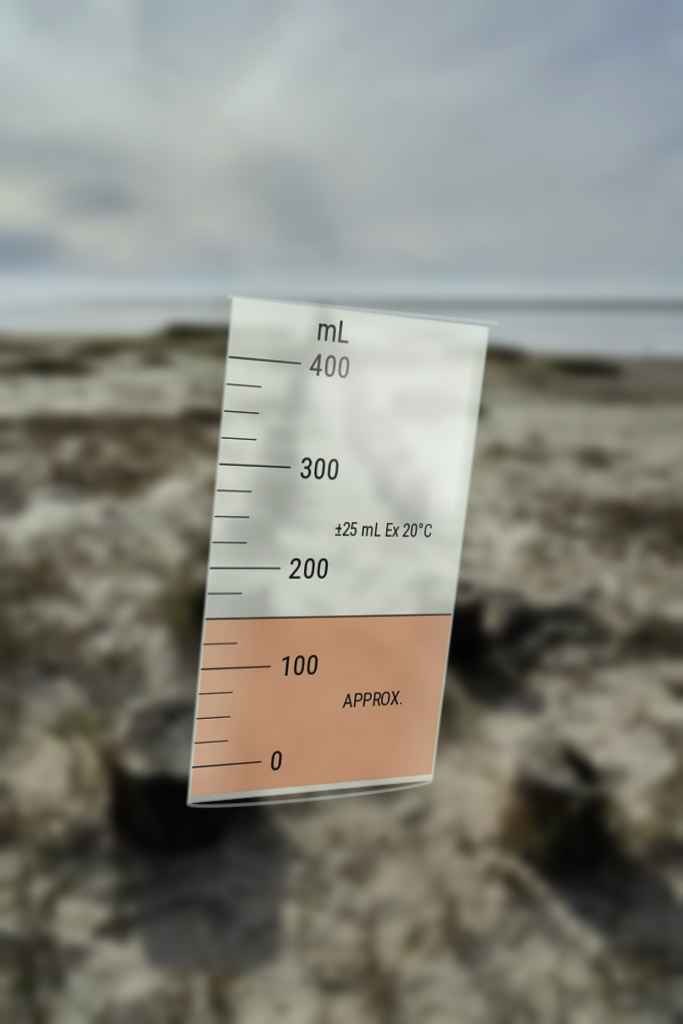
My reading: {"value": 150, "unit": "mL"}
